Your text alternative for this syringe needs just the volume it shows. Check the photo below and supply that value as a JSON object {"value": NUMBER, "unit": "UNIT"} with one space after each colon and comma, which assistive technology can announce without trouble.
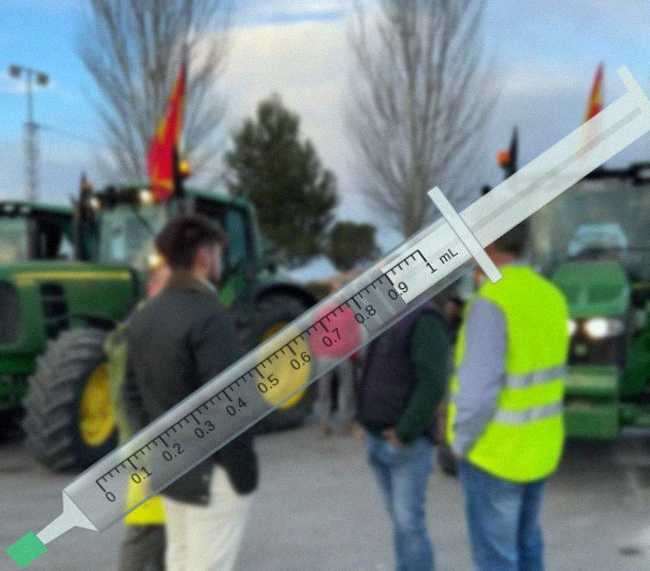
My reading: {"value": 0.78, "unit": "mL"}
